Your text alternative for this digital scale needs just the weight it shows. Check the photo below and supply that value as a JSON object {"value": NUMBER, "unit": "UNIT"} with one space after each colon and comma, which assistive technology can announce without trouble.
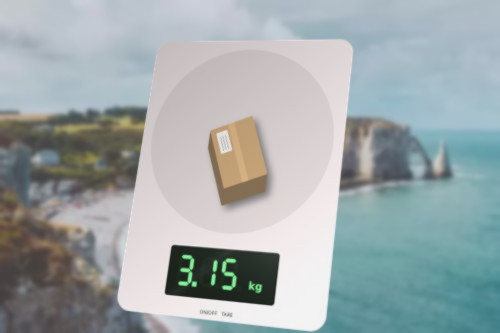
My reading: {"value": 3.15, "unit": "kg"}
